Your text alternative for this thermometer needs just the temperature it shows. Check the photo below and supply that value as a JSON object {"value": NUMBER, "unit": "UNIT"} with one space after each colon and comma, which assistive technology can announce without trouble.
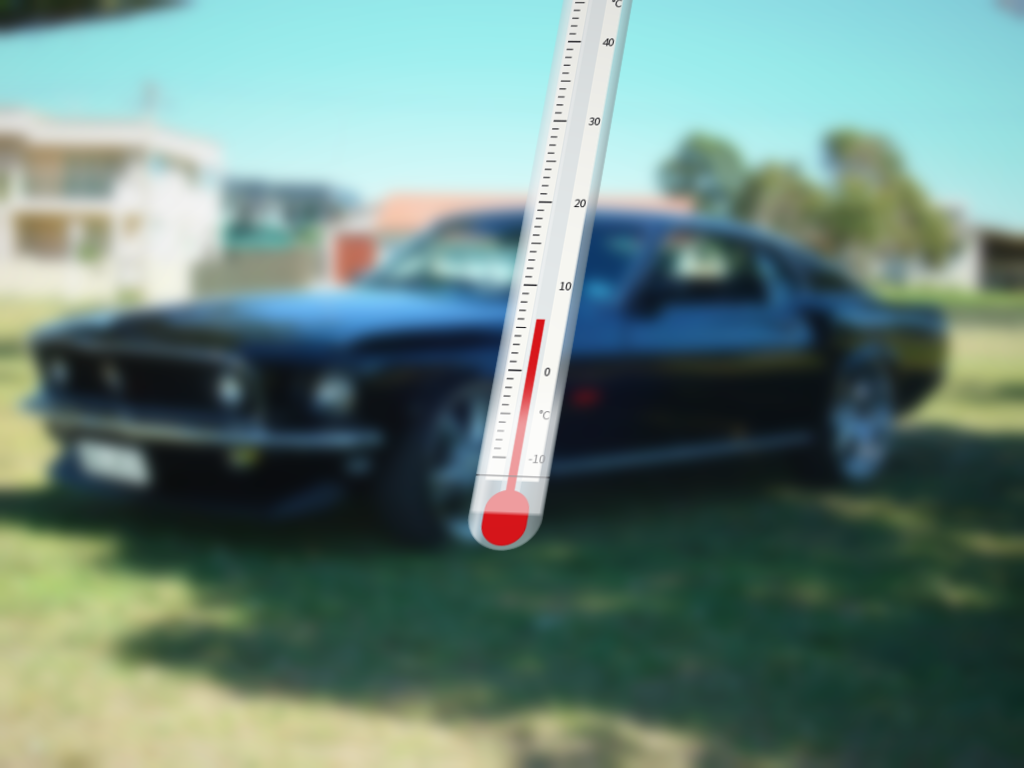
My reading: {"value": 6, "unit": "°C"}
